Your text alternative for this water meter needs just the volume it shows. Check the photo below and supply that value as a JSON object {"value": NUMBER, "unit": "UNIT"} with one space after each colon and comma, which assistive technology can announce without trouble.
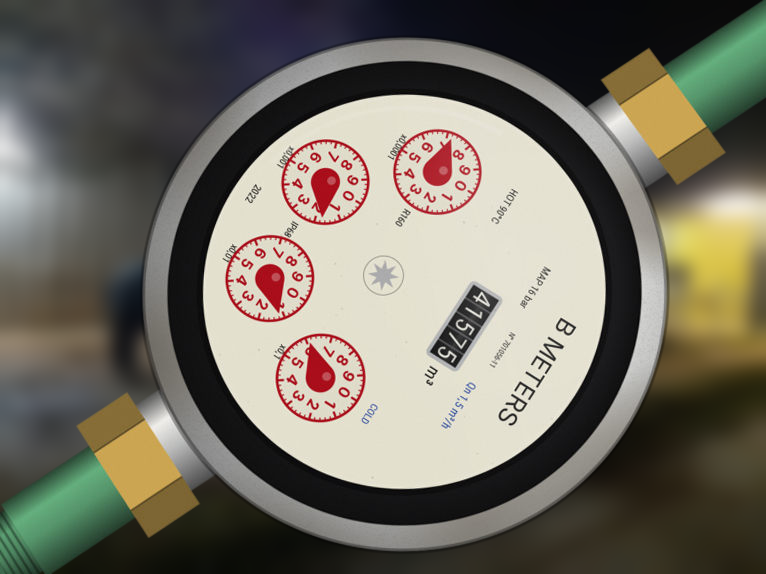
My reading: {"value": 41575.6117, "unit": "m³"}
